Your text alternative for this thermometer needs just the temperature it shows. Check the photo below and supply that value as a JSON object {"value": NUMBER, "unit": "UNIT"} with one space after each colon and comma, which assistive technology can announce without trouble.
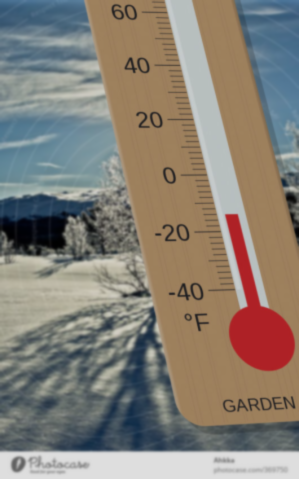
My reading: {"value": -14, "unit": "°F"}
